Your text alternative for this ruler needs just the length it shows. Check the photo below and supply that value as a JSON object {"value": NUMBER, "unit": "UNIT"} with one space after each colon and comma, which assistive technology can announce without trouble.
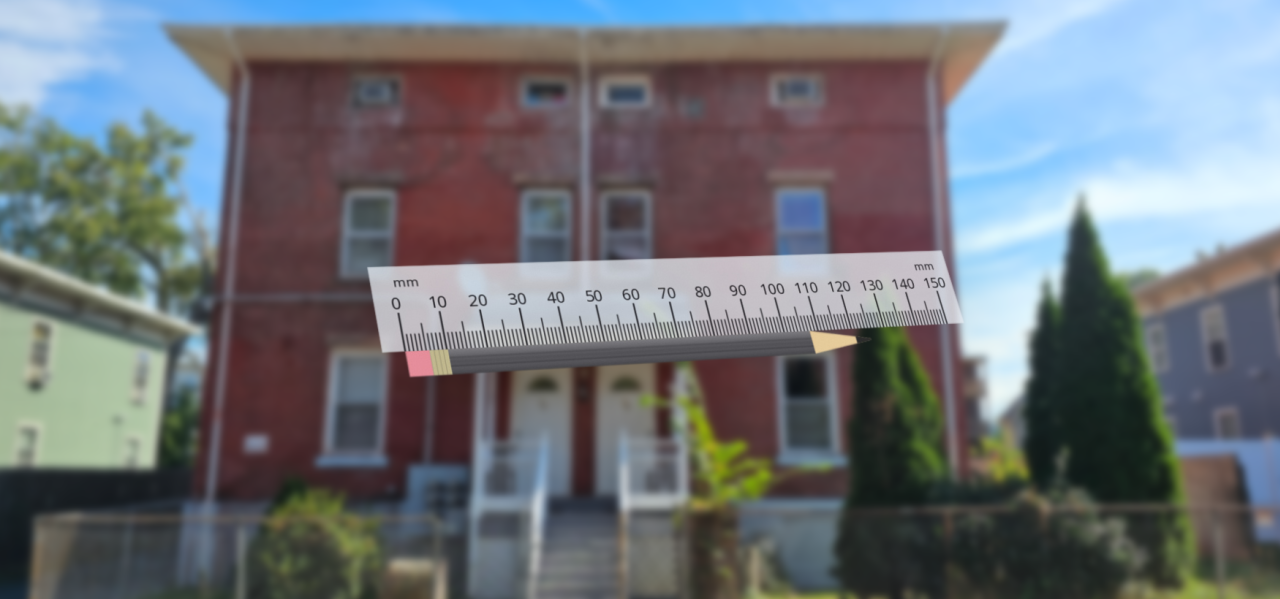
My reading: {"value": 125, "unit": "mm"}
